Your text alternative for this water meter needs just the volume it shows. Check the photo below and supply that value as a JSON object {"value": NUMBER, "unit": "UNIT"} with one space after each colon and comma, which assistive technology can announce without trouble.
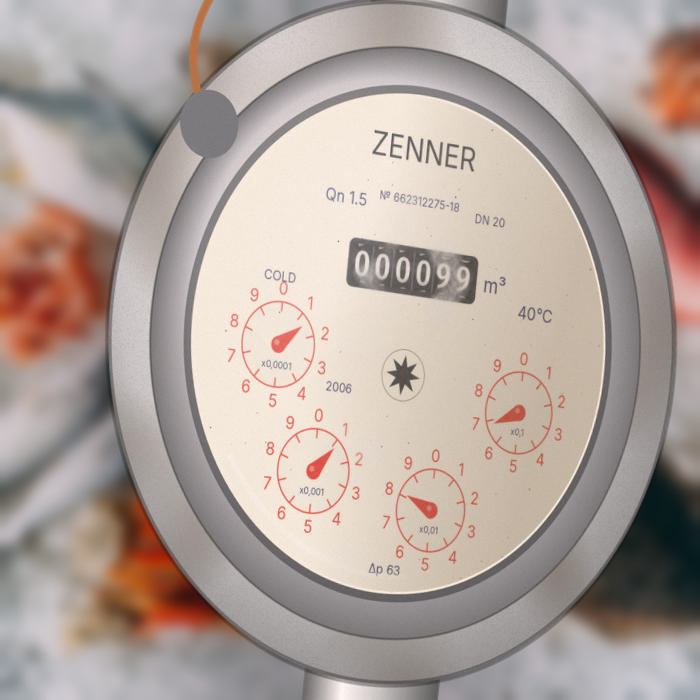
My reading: {"value": 99.6811, "unit": "m³"}
